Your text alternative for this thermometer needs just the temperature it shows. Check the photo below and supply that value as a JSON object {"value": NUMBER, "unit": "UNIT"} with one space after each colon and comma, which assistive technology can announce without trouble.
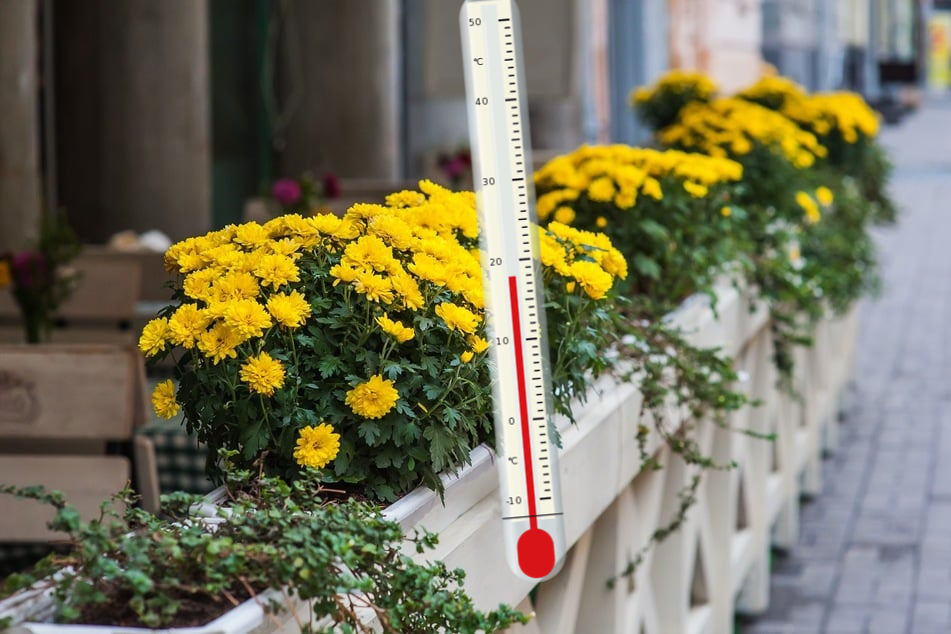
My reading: {"value": 18, "unit": "°C"}
